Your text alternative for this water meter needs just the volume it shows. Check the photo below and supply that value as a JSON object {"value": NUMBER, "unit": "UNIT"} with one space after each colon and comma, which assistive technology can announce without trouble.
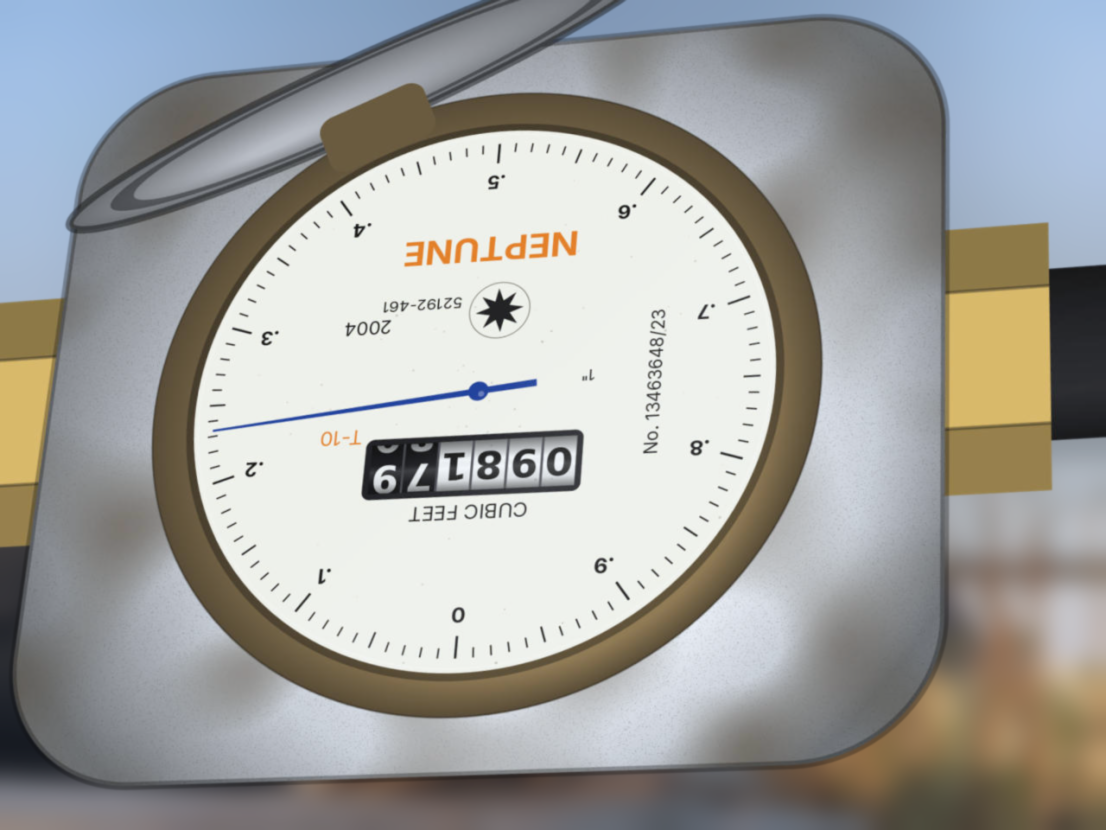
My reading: {"value": 98179.23, "unit": "ft³"}
